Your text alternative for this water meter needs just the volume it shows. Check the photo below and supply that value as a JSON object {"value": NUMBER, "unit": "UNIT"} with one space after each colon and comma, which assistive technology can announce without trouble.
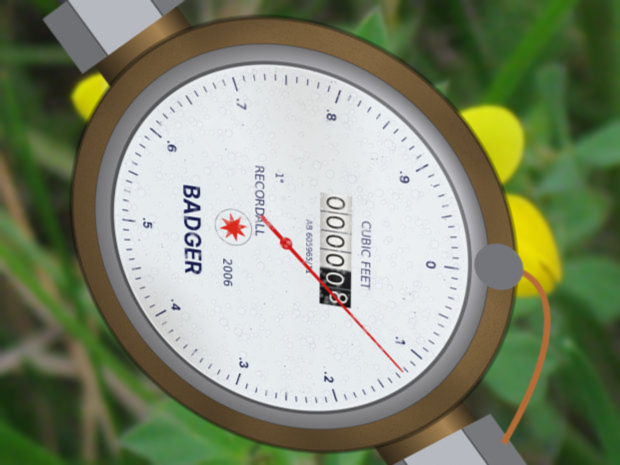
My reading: {"value": 8.12, "unit": "ft³"}
